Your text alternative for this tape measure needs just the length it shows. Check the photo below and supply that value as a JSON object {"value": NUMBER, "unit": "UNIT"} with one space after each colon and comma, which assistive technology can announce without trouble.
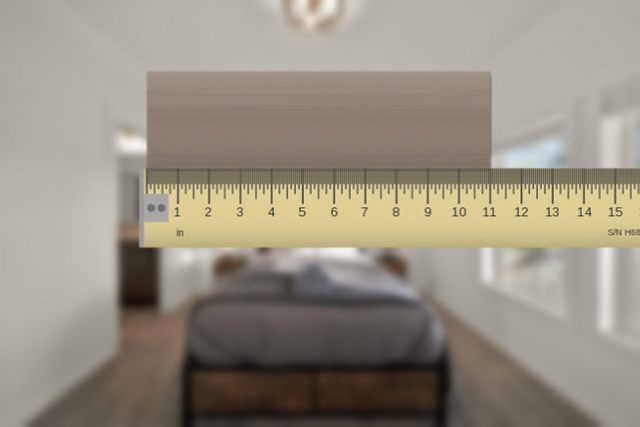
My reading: {"value": 11, "unit": "in"}
